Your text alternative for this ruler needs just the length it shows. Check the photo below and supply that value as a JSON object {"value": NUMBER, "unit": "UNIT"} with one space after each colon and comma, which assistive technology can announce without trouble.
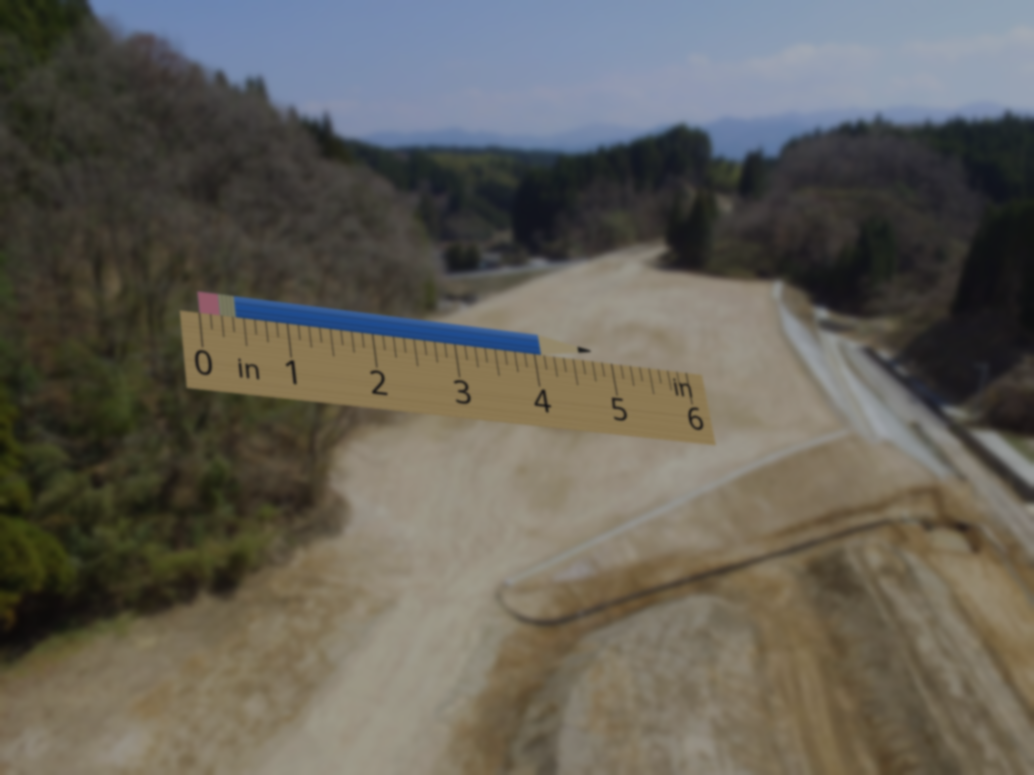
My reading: {"value": 4.75, "unit": "in"}
